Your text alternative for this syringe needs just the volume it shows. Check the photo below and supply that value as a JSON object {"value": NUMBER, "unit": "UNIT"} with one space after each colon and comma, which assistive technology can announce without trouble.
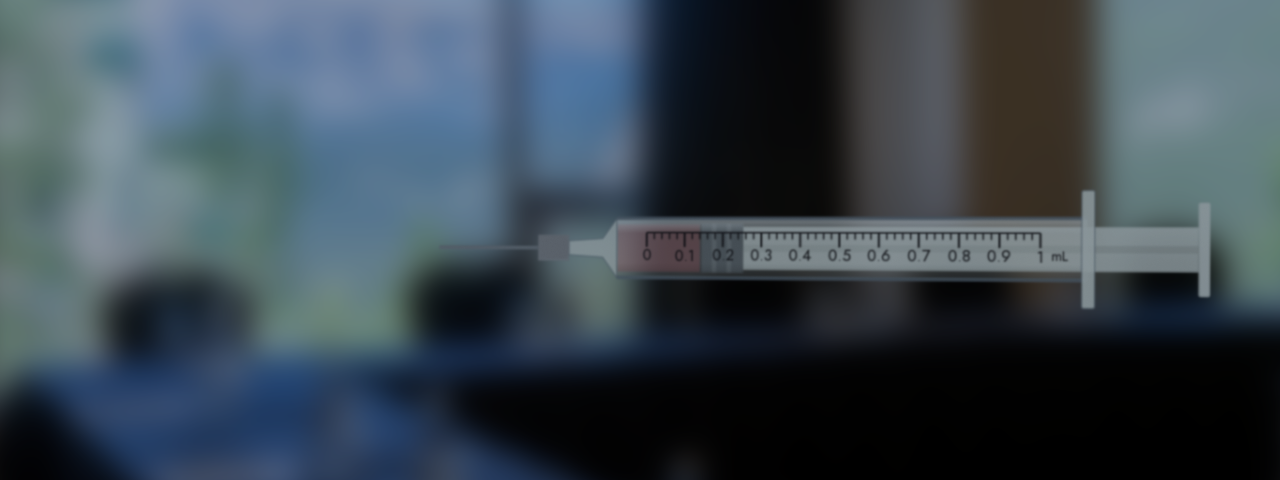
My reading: {"value": 0.14, "unit": "mL"}
